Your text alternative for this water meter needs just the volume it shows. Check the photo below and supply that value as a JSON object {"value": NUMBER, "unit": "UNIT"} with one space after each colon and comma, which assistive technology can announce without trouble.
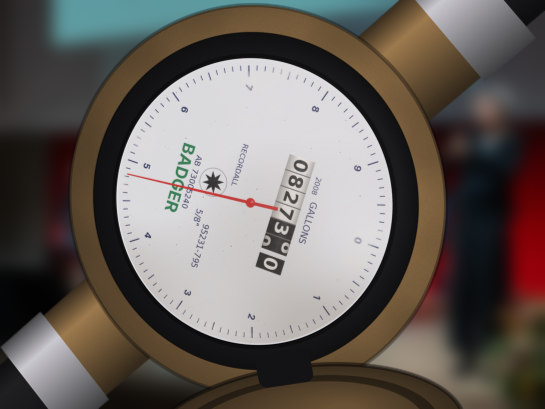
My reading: {"value": 827384.8, "unit": "gal"}
